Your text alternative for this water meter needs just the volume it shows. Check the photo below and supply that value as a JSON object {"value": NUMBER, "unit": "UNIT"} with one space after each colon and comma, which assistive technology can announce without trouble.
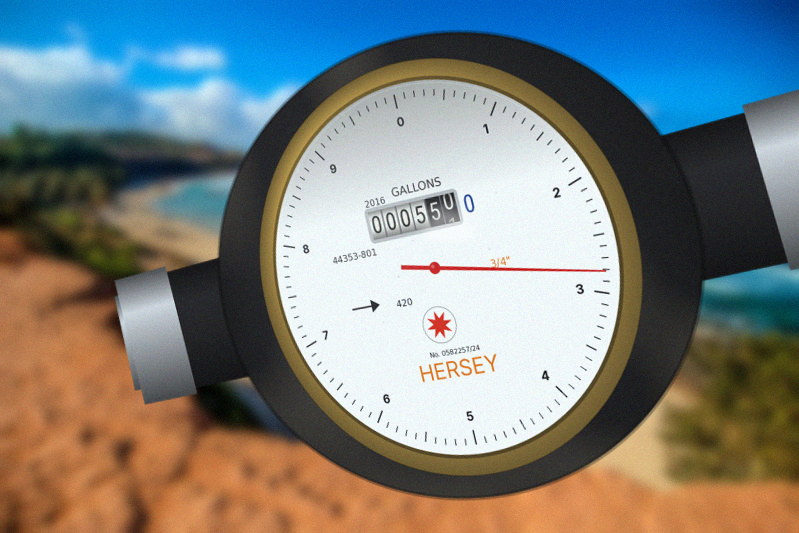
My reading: {"value": 5502.8, "unit": "gal"}
